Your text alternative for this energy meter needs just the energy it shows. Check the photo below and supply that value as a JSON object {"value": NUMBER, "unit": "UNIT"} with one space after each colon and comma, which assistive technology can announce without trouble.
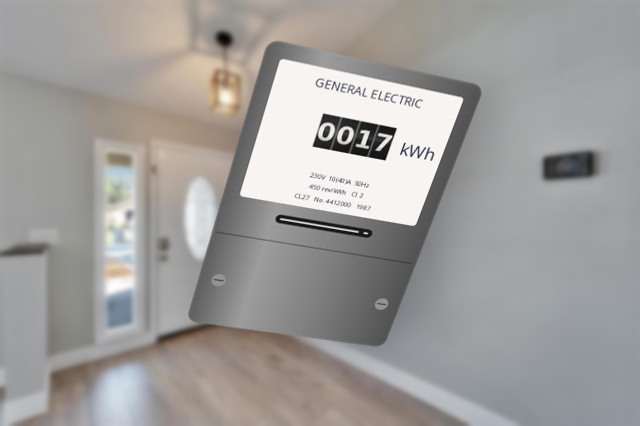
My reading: {"value": 17, "unit": "kWh"}
